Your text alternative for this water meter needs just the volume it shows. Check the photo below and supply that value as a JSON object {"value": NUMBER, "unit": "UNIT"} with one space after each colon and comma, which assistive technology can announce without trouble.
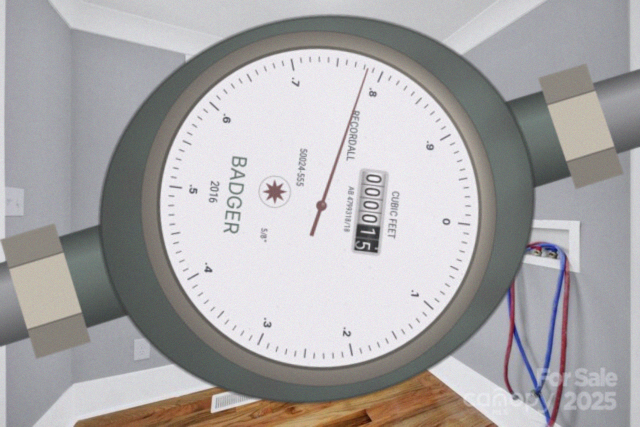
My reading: {"value": 14.78, "unit": "ft³"}
